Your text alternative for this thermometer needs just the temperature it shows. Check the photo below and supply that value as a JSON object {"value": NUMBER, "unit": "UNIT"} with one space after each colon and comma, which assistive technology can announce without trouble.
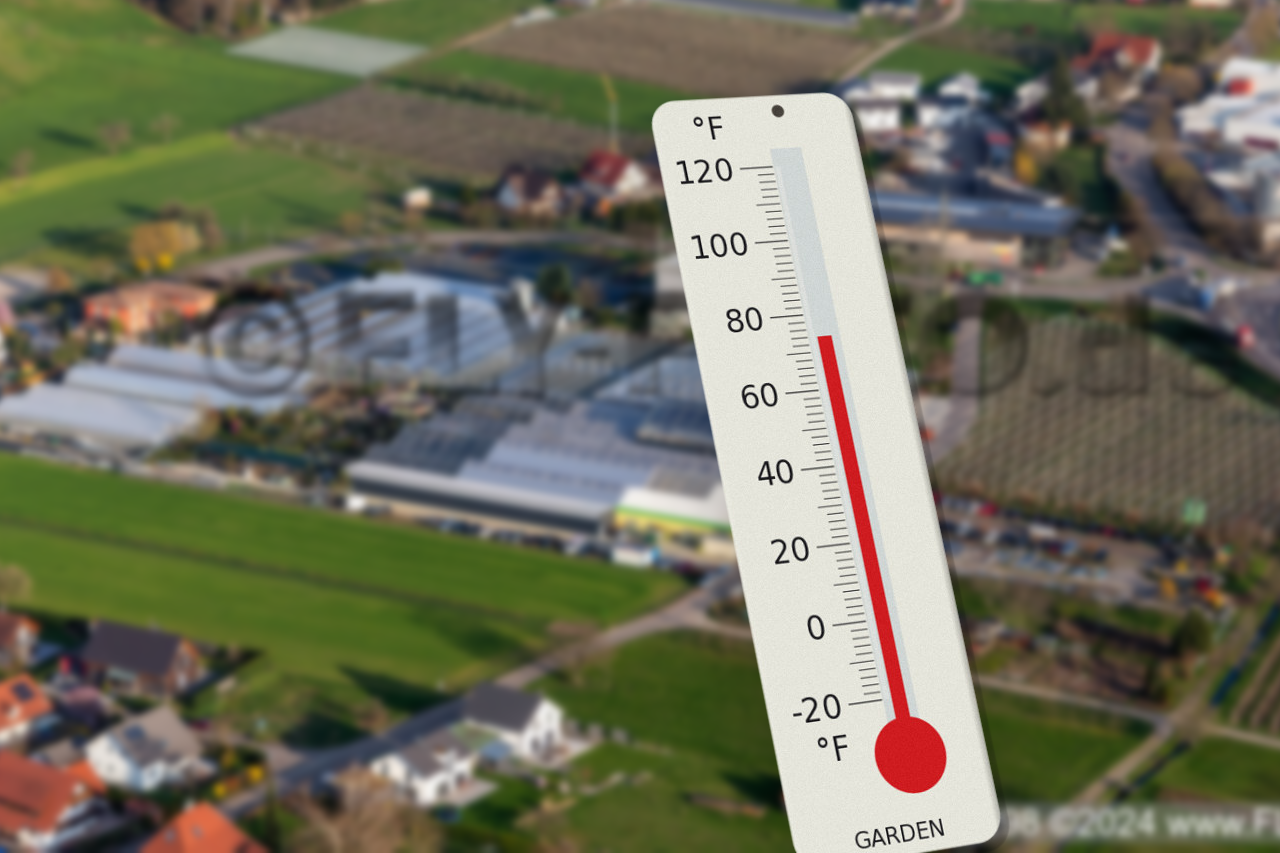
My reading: {"value": 74, "unit": "°F"}
